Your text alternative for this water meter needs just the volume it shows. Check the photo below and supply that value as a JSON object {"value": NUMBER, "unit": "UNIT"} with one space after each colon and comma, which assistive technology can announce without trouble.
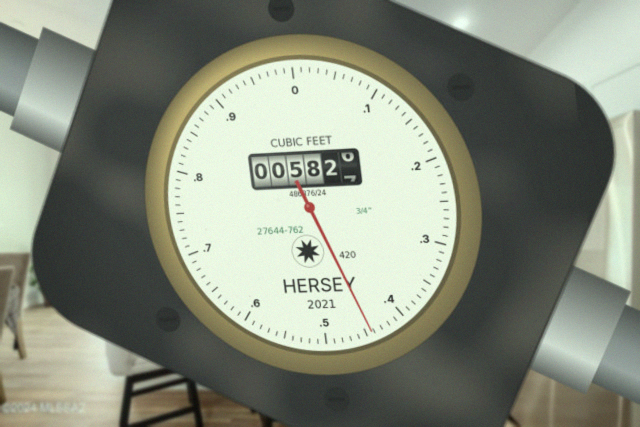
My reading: {"value": 5826.44, "unit": "ft³"}
